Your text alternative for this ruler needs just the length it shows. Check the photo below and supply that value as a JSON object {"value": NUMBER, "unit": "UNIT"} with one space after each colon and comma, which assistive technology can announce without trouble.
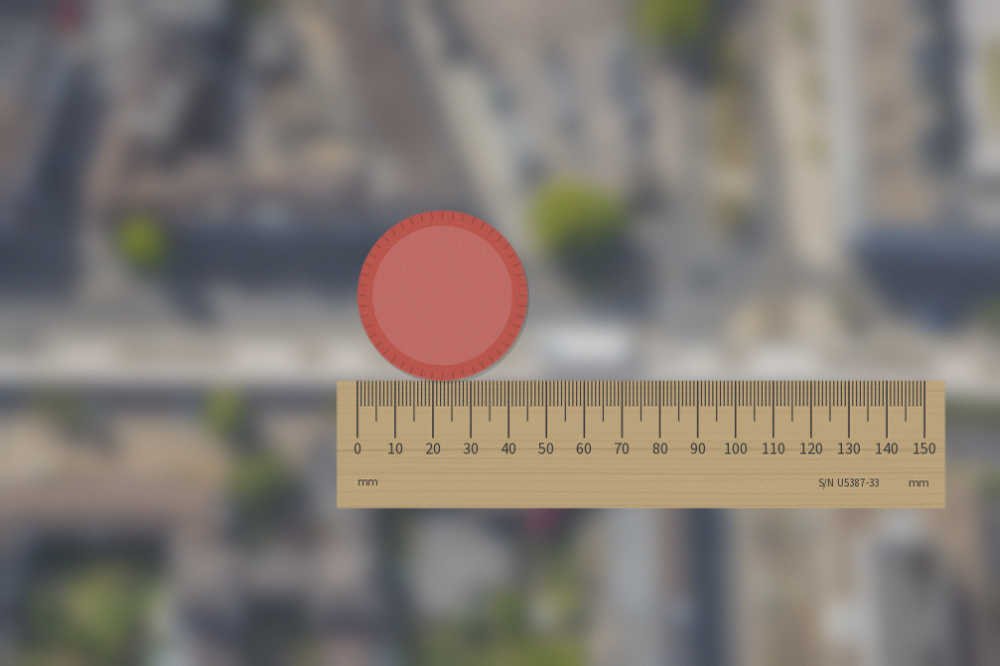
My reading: {"value": 45, "unit": "mm"}
